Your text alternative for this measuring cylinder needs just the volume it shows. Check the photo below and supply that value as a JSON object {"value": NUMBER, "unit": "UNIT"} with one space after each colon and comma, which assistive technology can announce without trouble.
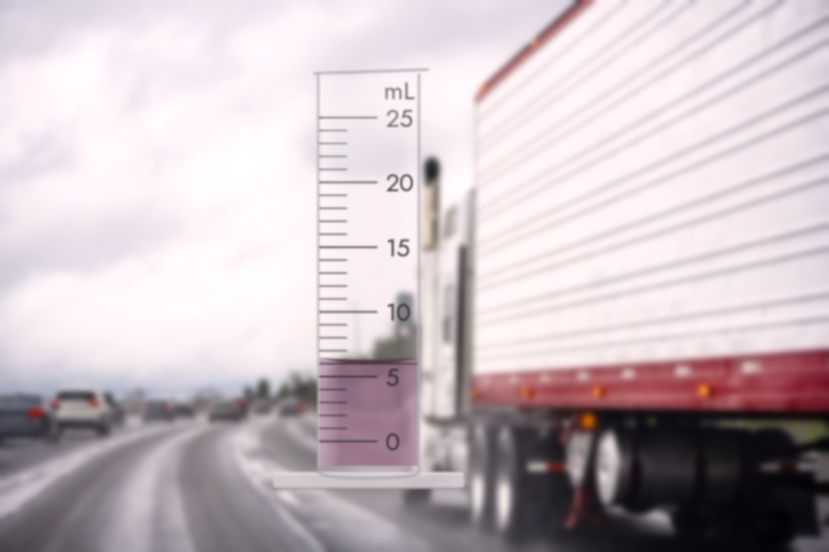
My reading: {"value": 6, "unit": "mL"}
